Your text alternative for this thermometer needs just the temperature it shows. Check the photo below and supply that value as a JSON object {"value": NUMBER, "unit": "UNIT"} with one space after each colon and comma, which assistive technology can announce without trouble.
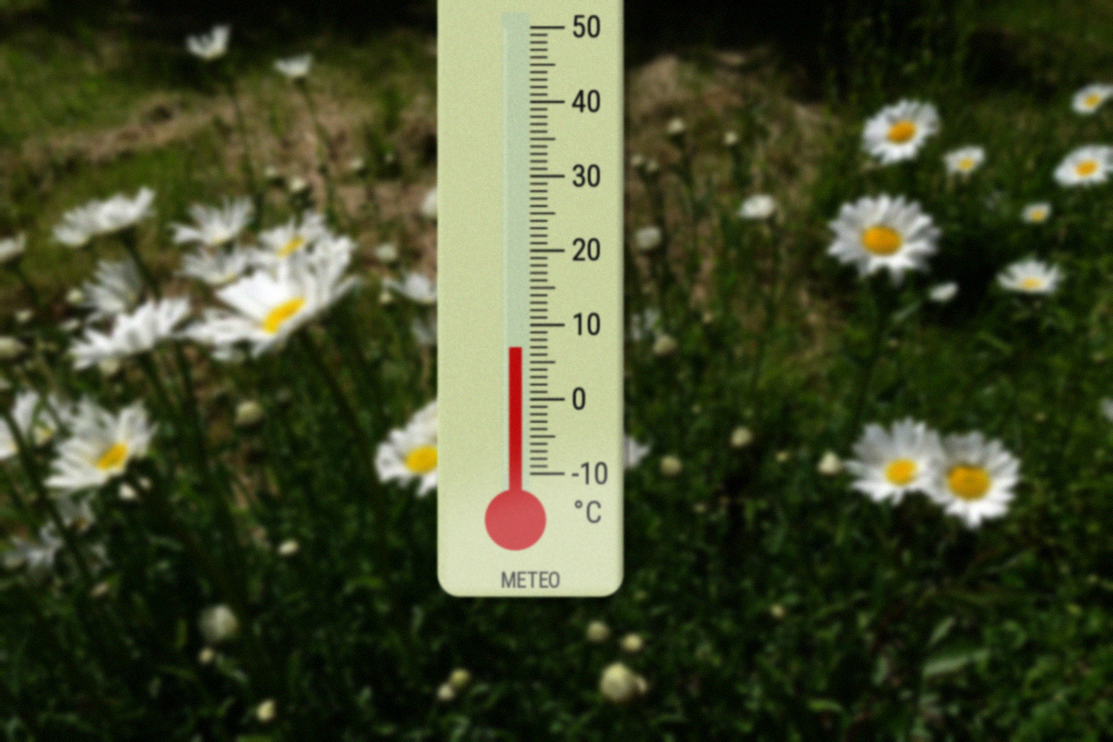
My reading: {"value": 7, "unit": "°C"}
